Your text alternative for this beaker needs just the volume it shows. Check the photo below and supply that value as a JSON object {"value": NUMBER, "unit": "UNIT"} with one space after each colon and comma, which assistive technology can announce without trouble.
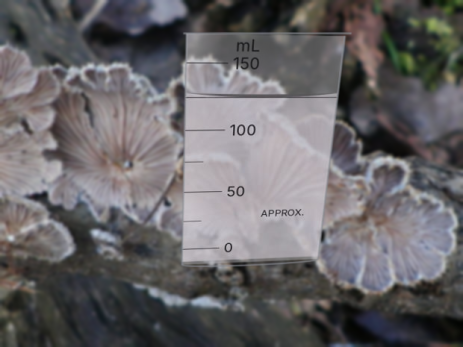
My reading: {"value": 125, "unit": "mL"}
